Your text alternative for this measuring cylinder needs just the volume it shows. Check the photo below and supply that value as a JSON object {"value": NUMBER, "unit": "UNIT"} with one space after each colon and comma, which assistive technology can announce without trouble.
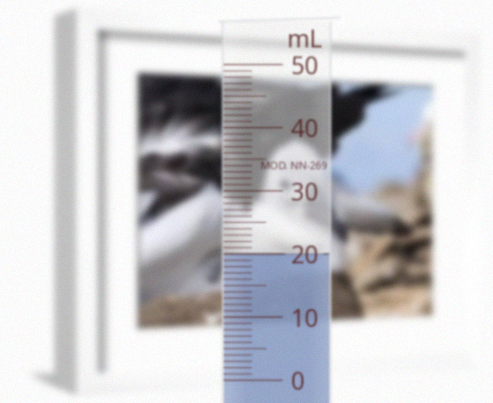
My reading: {"value": 20, "unit": "mL"}
